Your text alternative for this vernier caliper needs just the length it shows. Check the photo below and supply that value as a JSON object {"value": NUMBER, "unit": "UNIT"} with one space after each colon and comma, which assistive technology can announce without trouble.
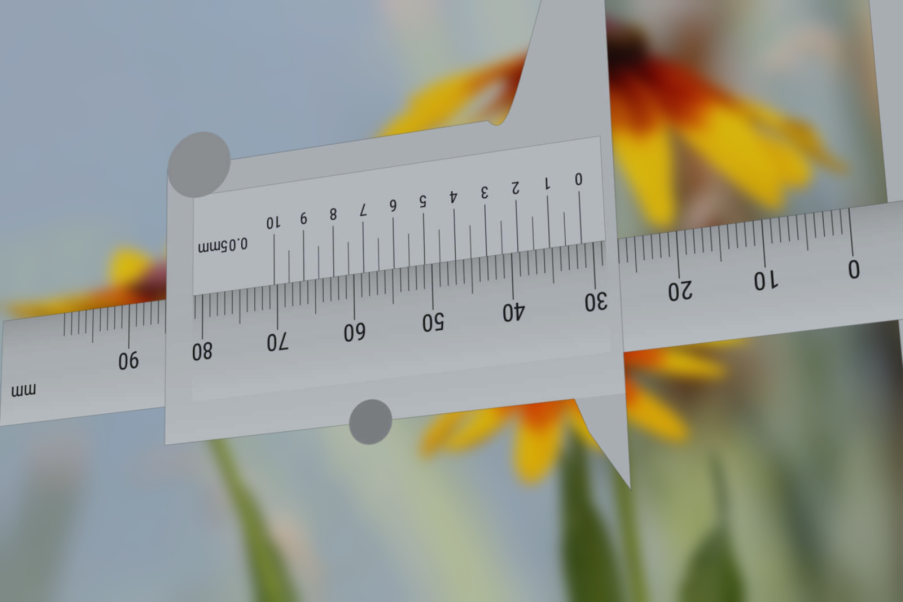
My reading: {"value": 31.4, "unit": "mm"}
